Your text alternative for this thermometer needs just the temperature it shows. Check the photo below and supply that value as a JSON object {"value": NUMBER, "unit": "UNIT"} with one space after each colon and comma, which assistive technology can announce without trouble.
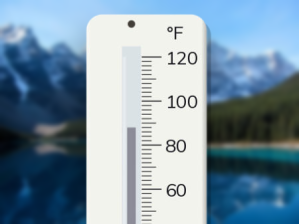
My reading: {"value": 88, "unit": "°F"}
